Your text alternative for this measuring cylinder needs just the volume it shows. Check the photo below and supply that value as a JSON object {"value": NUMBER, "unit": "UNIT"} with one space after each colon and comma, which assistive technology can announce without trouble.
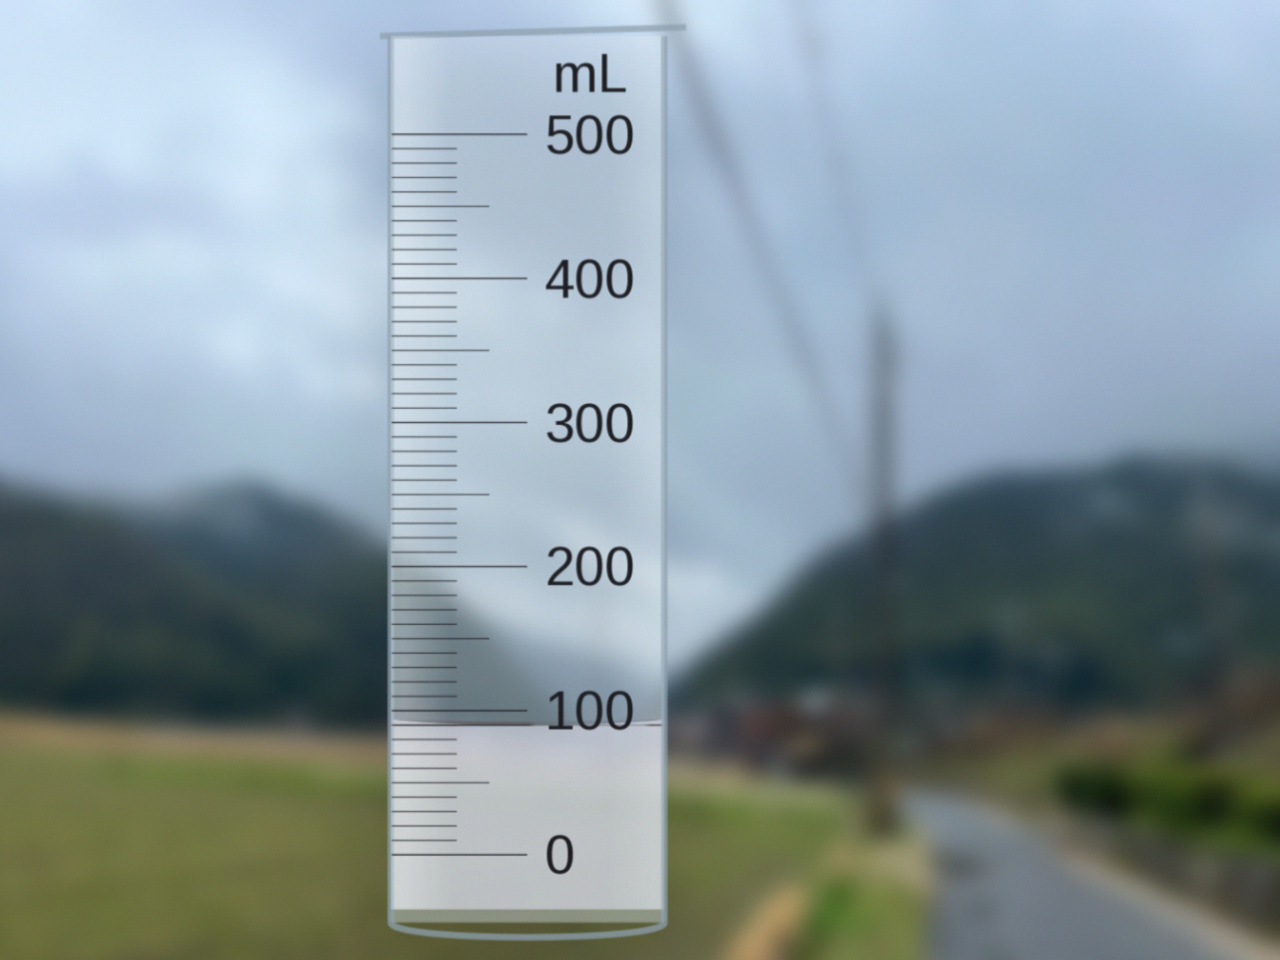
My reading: {"value": 90, "unit": "mL"}
